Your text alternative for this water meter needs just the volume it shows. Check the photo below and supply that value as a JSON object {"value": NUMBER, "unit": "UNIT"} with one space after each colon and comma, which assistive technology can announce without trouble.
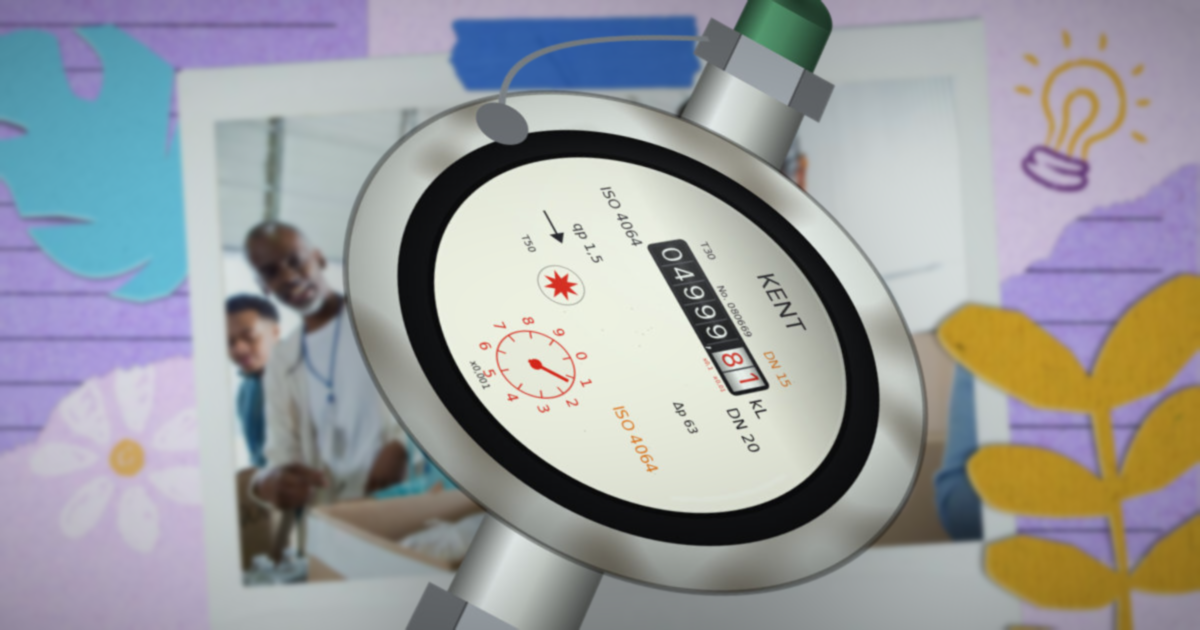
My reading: {"value": 4999.811, "unit": "kL"}
